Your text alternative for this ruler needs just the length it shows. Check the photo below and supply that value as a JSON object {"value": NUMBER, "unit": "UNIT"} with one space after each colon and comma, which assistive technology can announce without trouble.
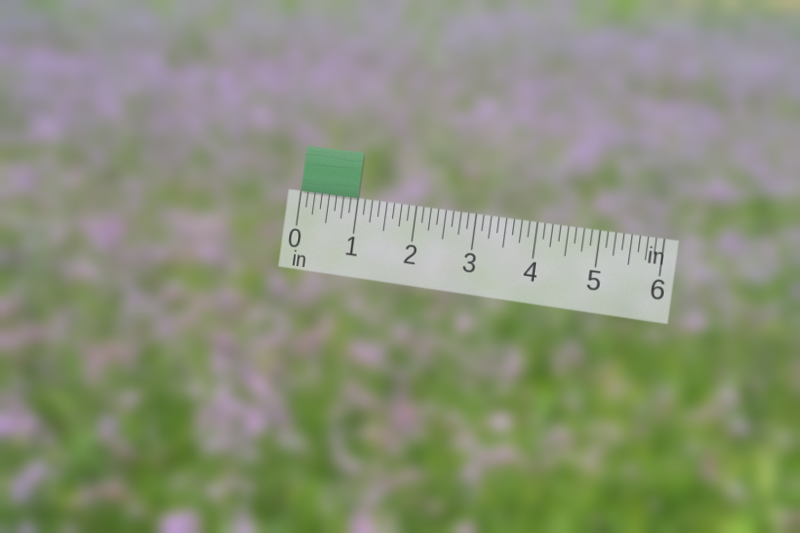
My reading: {"value": 1, "unit": "in"}
